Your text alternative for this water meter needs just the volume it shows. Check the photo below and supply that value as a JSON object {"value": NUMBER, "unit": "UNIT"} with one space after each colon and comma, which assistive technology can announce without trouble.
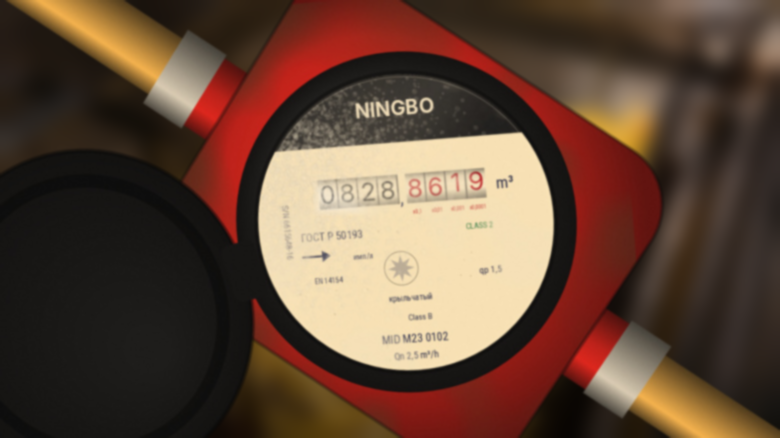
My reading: {"value": 828.8619, "unit": "m³"}
